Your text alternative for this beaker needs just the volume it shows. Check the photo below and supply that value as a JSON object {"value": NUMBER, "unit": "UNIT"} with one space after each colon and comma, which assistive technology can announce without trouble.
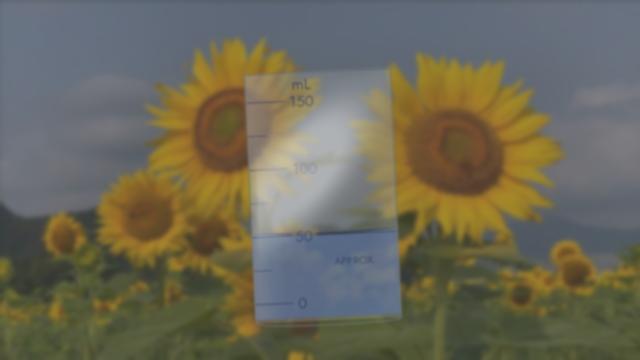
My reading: {"value": 50, "unit": "mL"}
